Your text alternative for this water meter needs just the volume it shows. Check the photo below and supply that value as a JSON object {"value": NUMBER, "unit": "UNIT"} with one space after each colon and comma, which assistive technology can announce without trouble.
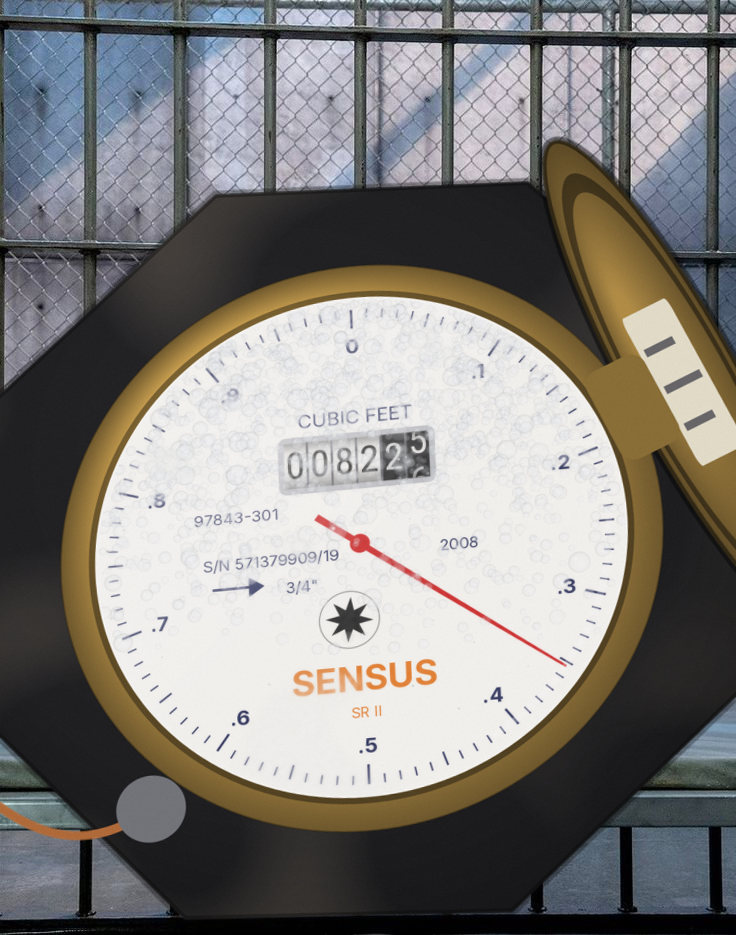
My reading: {"value": 8225.35, "unit": "ft³"}
